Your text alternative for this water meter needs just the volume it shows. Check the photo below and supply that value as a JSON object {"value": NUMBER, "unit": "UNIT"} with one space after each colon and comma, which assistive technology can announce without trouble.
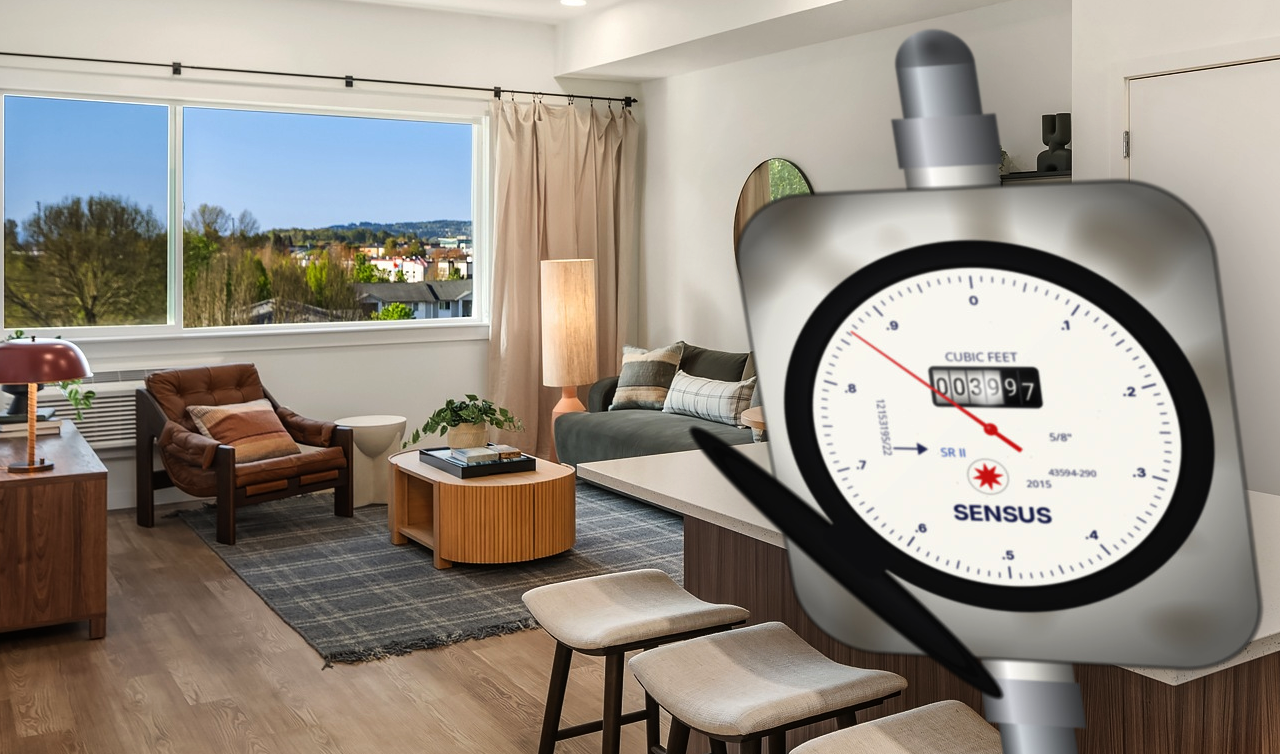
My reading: {"value": 3996.86, "unit": "ft³"}
